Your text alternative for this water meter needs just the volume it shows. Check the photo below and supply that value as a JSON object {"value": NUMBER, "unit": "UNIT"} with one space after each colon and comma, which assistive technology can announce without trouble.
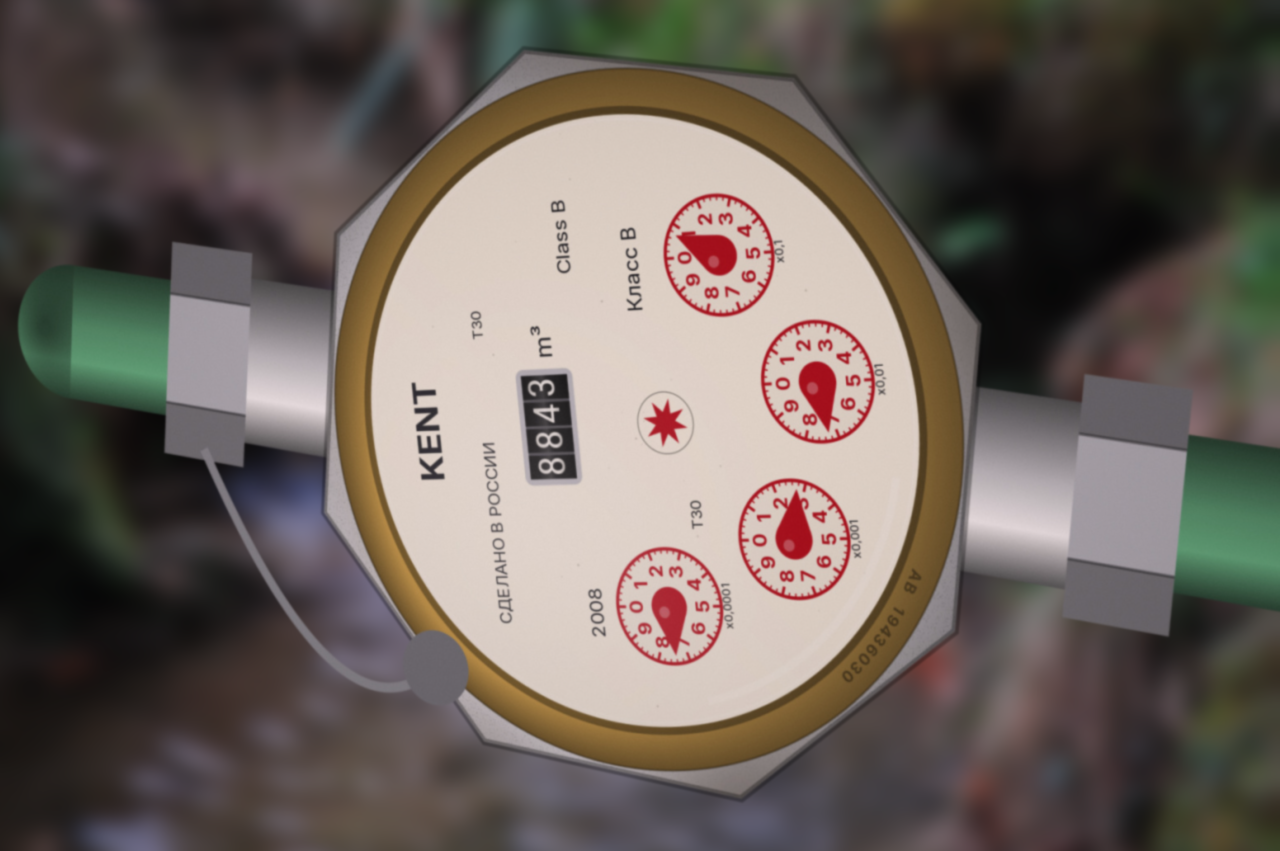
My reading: {"value": 8843.0727, "unit": "m³"}
